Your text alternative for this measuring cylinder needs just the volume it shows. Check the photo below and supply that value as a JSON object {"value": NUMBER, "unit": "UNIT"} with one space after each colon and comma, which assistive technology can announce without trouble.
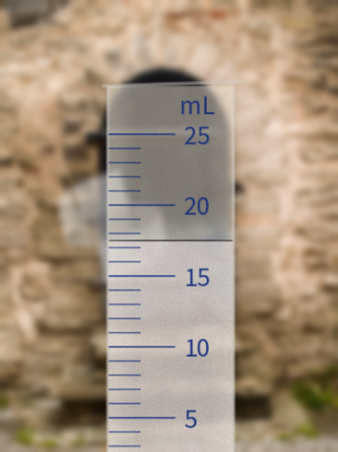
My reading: {"value": 17.5, "unit": "mL"}
